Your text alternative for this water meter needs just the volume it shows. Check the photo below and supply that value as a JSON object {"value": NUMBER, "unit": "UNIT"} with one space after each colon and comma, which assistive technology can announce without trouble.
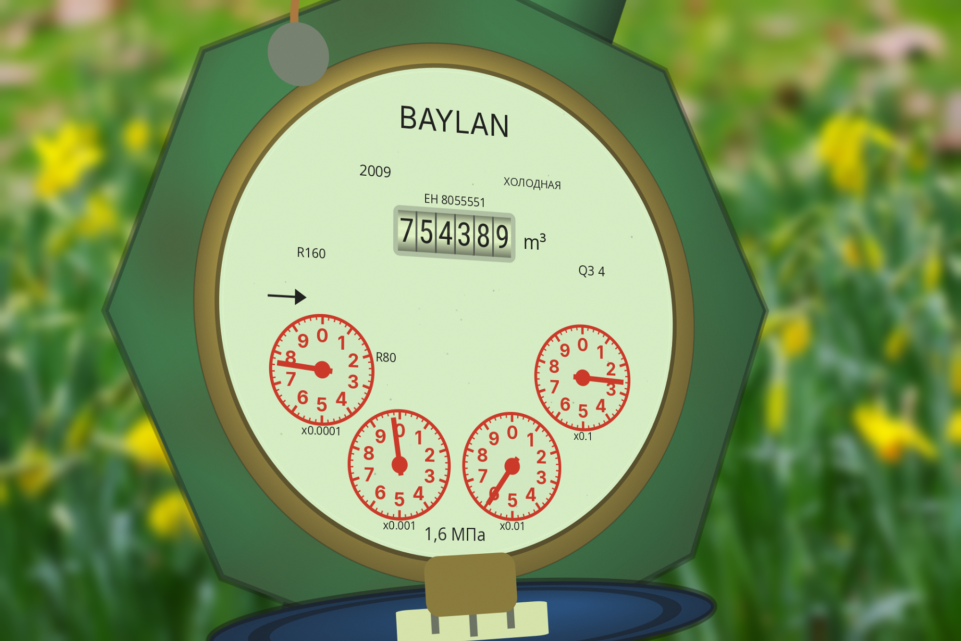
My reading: {"value": 754389.2597, "unit": "m³"}
